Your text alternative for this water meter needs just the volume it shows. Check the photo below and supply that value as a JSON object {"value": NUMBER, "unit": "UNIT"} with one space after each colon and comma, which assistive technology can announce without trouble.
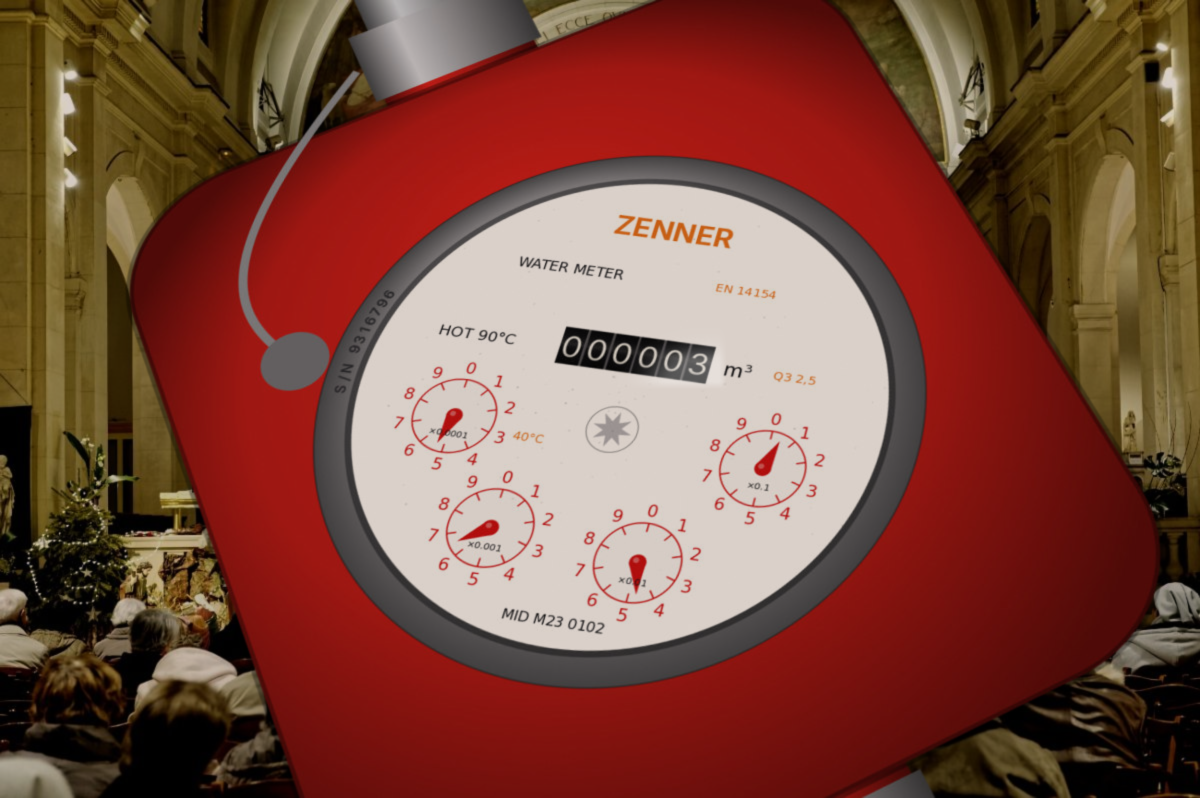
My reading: {"value": 3.0465, "unit": "m³"}
